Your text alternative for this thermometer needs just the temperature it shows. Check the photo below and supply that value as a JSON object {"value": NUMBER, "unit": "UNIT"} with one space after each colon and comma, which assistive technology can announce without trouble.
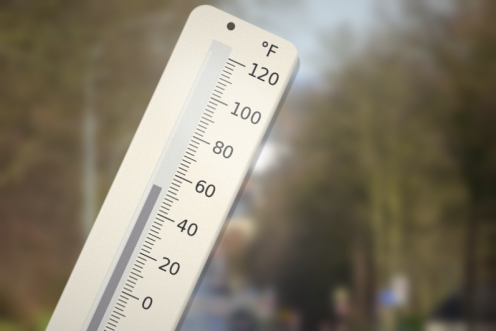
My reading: {"value": 52, "unit": "°F"}
